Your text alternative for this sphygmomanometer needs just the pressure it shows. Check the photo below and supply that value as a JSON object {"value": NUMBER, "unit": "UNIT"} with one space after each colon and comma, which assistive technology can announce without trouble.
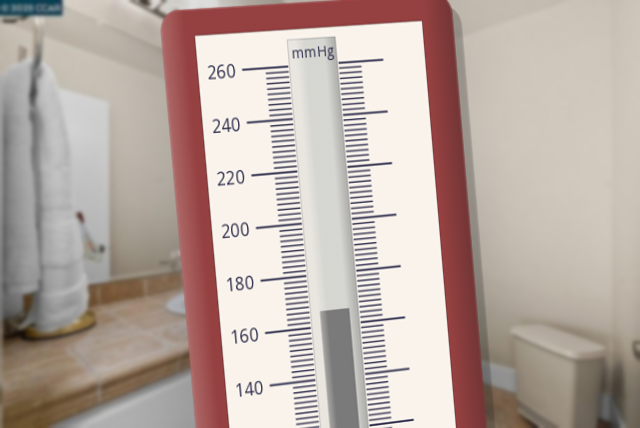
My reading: {"value": 166, "unit": "mmHg"}
